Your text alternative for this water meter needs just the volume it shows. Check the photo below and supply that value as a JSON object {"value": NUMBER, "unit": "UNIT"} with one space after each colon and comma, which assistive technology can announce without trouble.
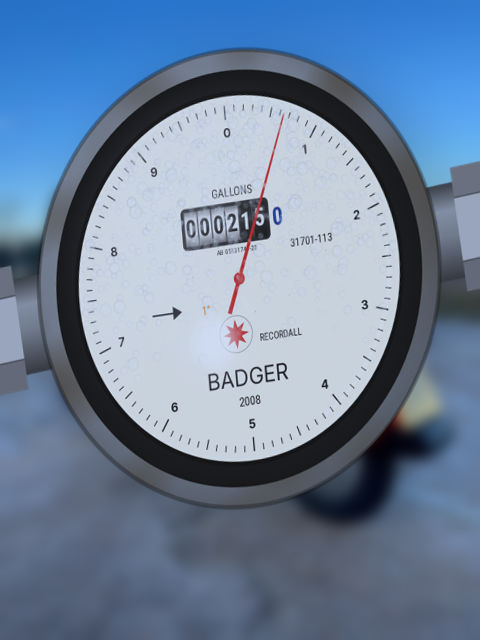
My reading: {"value": 2150.6, "unit": "gal"}
